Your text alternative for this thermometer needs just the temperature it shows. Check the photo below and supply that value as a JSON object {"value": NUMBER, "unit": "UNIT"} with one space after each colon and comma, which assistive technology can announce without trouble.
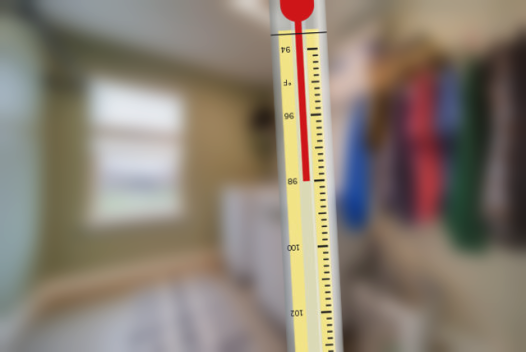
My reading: {"value": 98, "unit": "°F"}
